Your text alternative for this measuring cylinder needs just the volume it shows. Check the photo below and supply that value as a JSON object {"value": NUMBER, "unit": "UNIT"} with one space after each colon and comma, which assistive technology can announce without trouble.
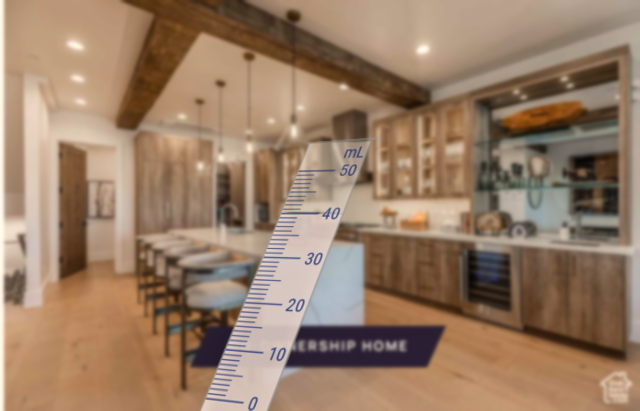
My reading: {"value": 40, "unit": "mL"}
